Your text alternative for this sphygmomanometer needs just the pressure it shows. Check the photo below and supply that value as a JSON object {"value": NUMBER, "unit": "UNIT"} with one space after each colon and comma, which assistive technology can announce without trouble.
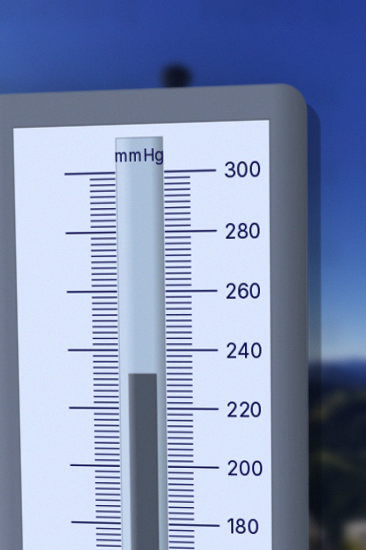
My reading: {"value": 232, "unit": "mmHg"}
